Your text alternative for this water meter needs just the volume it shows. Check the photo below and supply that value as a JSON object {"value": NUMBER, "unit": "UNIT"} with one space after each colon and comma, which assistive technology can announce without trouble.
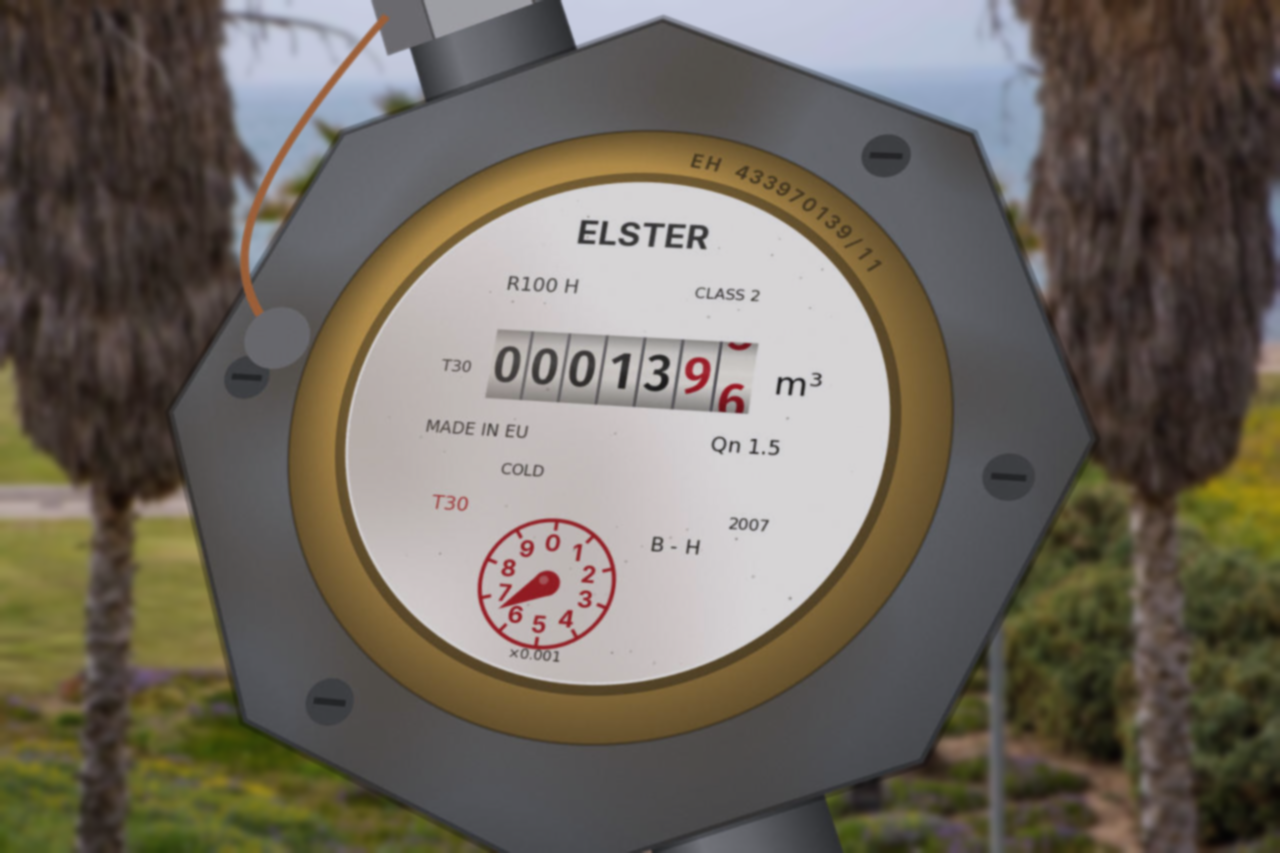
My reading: {"value": 13.956, "unit": "m³"}
